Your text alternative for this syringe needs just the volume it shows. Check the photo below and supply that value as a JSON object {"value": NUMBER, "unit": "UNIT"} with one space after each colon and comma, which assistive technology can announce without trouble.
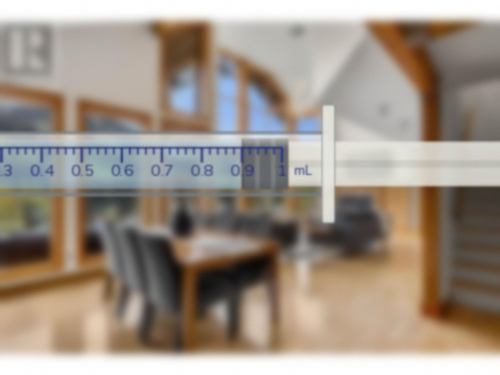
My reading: {"value": 0.9, "unit": "mL"}
